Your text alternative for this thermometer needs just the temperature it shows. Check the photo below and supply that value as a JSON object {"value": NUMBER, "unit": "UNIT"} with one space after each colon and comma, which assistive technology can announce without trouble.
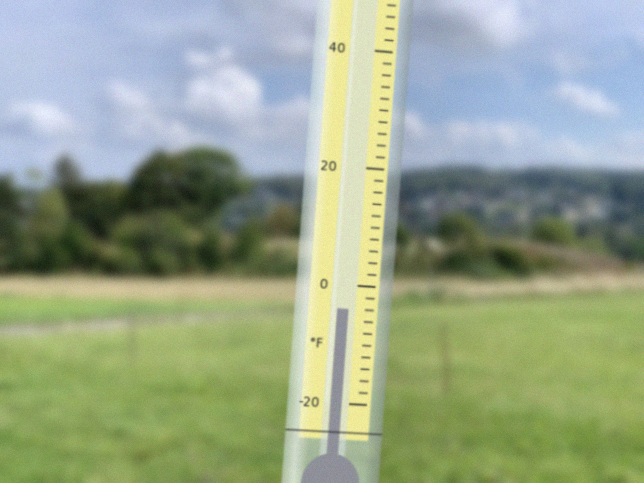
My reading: {"value": -4, "unit": "°F"}
